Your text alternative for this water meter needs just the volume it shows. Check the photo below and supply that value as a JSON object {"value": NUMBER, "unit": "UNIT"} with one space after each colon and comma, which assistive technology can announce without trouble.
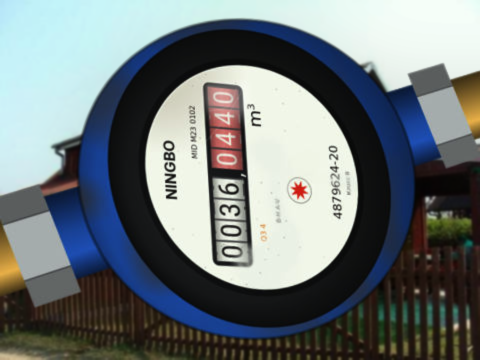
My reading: {"value": 36.0440, "unit": "m³"}
